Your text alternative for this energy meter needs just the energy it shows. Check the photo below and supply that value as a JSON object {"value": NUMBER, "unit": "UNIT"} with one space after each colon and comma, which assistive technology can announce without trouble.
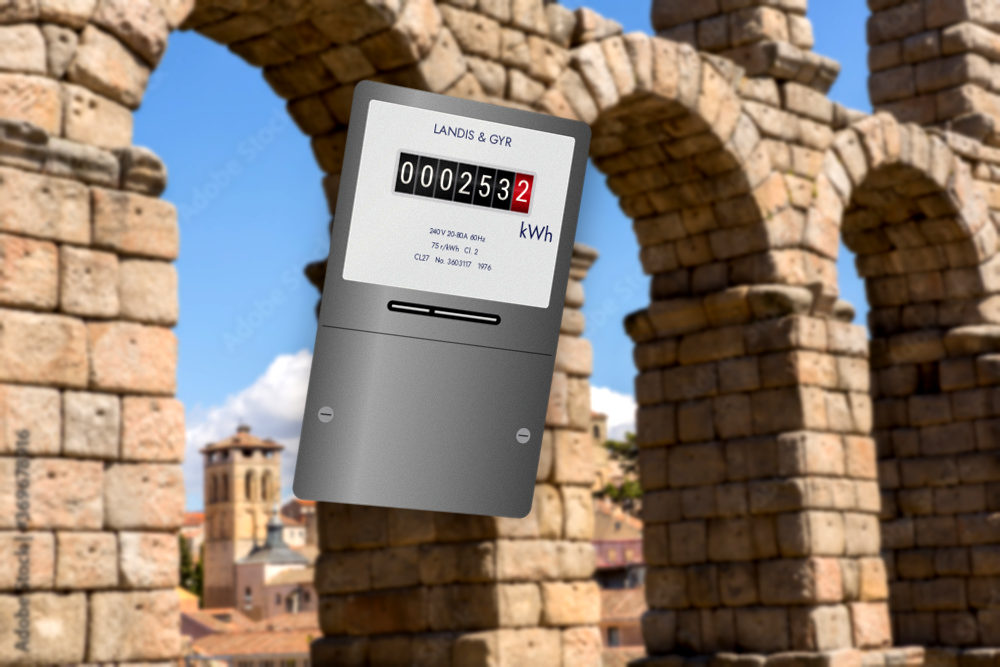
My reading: {"value": 253.2, "unit": "kWh"}
